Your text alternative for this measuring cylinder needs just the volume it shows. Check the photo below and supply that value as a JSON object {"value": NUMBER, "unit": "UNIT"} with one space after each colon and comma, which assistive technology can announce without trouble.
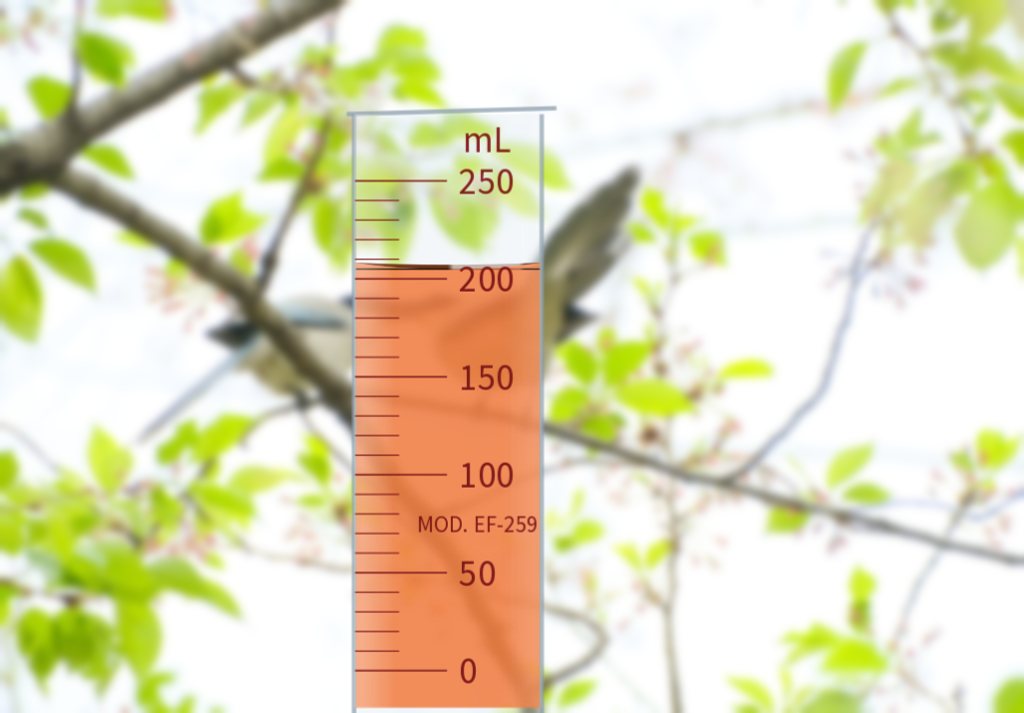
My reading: {"value": 205, "unit": "mL"}
